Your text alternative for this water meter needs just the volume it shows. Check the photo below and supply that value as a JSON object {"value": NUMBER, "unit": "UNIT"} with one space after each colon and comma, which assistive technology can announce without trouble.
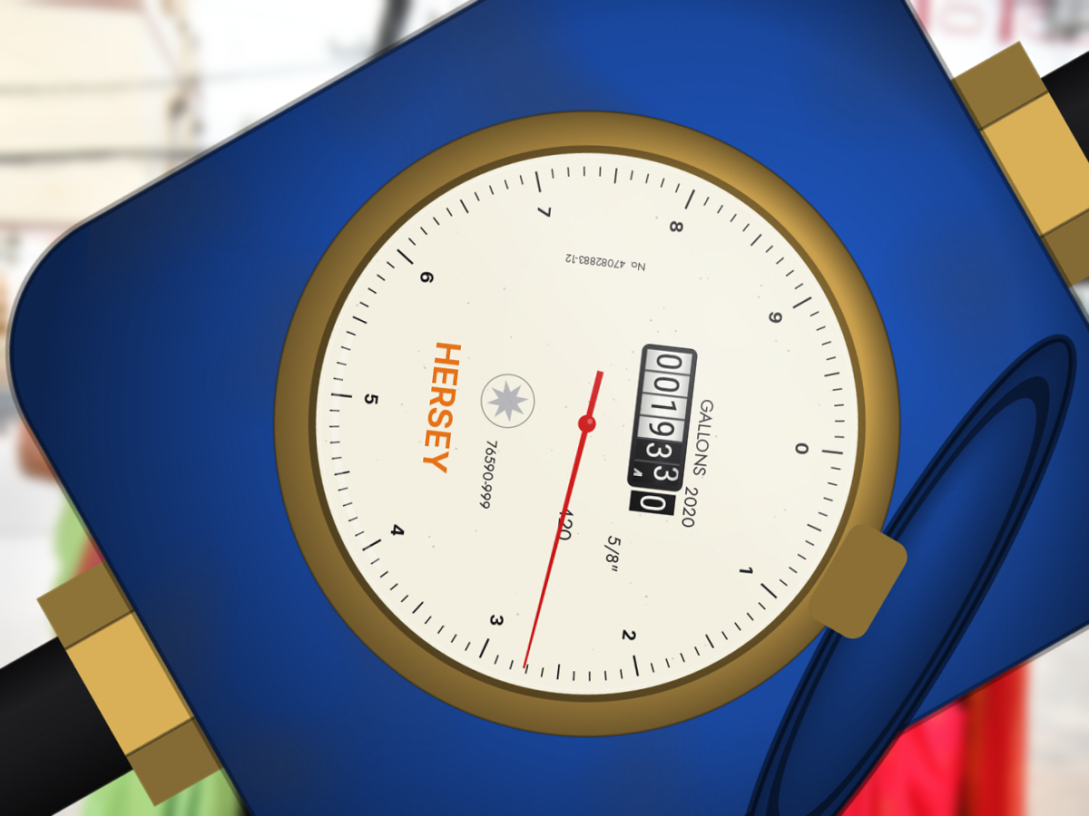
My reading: {"value": 19332.7, "unit": "gal"}
